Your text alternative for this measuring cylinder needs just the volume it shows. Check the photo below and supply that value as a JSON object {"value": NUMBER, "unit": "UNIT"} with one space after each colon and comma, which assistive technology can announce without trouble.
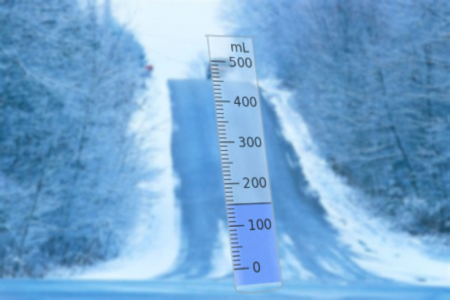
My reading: {"value": 150, "unit": "mL"}
